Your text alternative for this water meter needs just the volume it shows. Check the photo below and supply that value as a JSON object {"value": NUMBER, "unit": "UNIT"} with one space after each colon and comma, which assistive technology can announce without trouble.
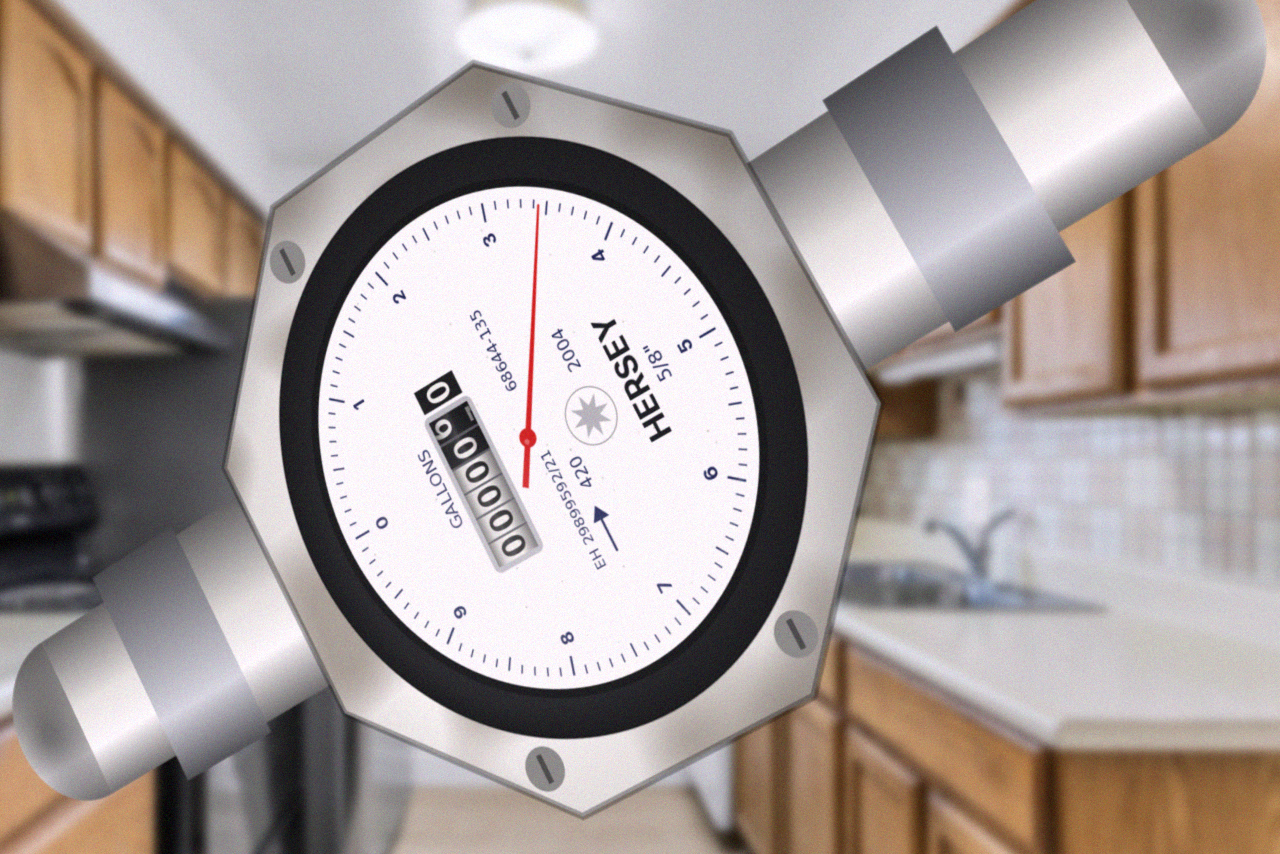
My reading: {"value": 63.4, "unit": "gal"}
